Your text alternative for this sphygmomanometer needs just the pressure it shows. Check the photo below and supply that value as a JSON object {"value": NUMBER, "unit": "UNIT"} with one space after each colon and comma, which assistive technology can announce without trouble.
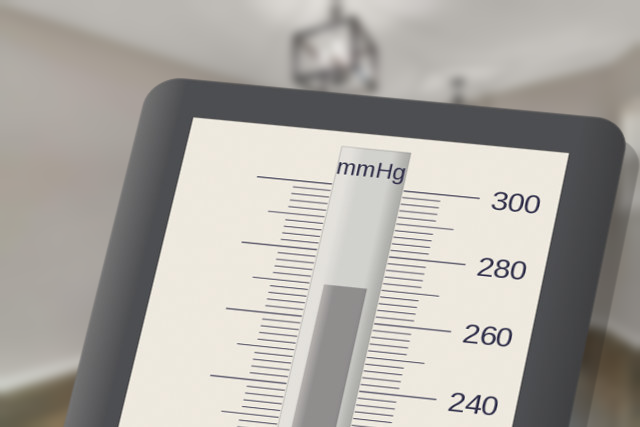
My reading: {"value": 270, "unit": "mmHg"}
